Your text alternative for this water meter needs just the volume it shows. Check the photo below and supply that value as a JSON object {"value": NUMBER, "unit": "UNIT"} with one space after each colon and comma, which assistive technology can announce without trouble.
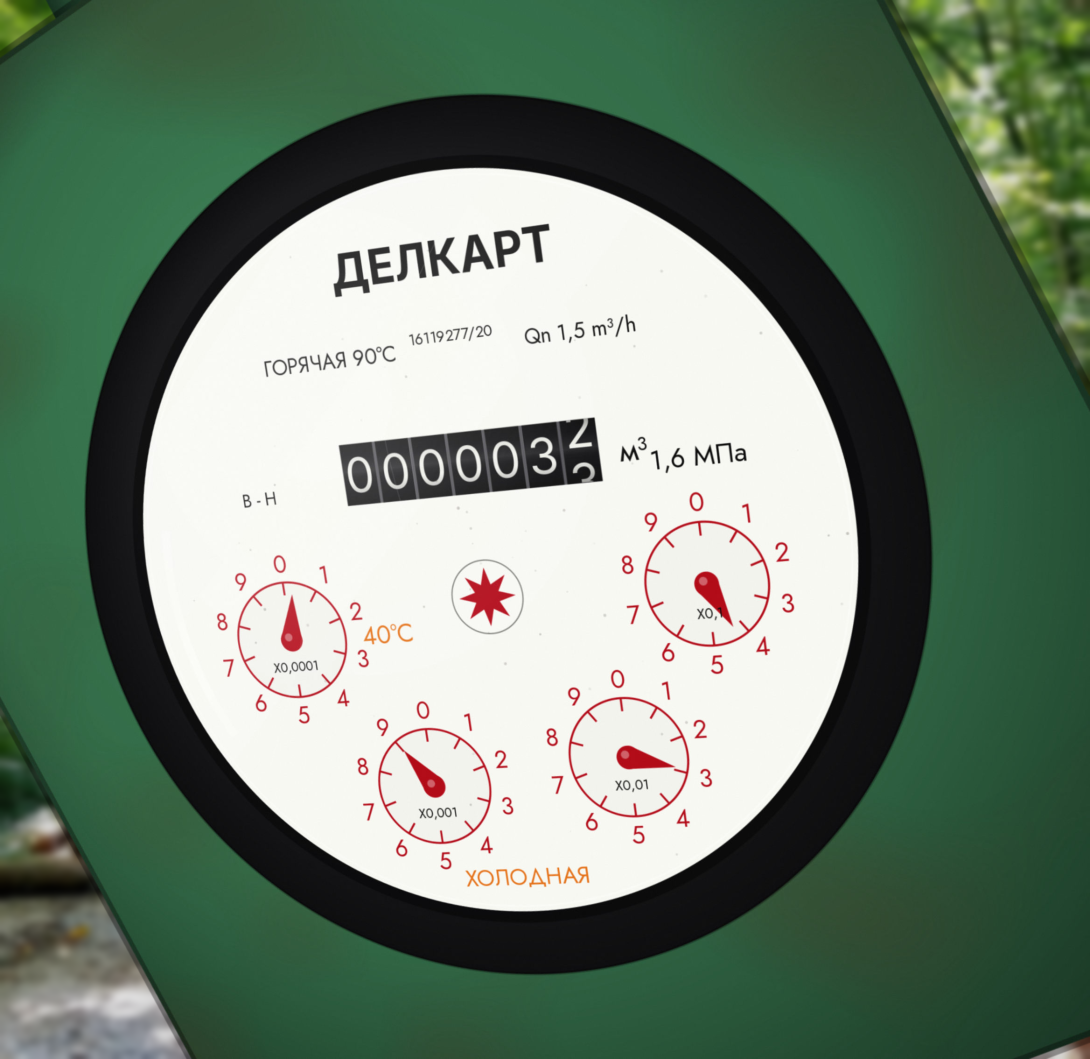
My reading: {"value": 32.4290, "unit": "m³"}
